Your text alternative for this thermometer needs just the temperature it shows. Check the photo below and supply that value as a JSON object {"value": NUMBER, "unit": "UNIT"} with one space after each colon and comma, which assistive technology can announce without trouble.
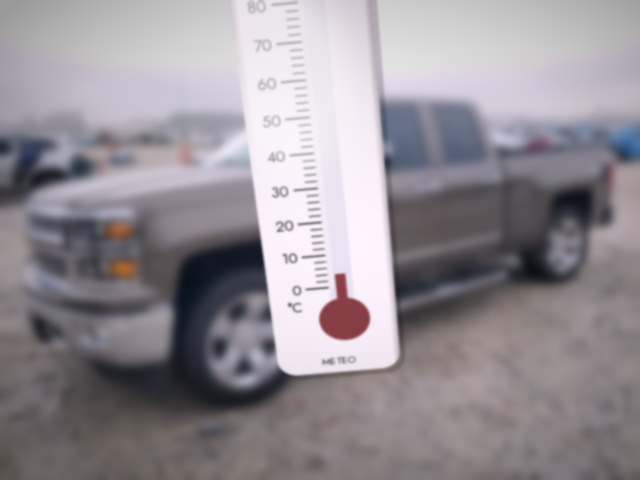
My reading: {"value": 4, "unit": "°C"}
